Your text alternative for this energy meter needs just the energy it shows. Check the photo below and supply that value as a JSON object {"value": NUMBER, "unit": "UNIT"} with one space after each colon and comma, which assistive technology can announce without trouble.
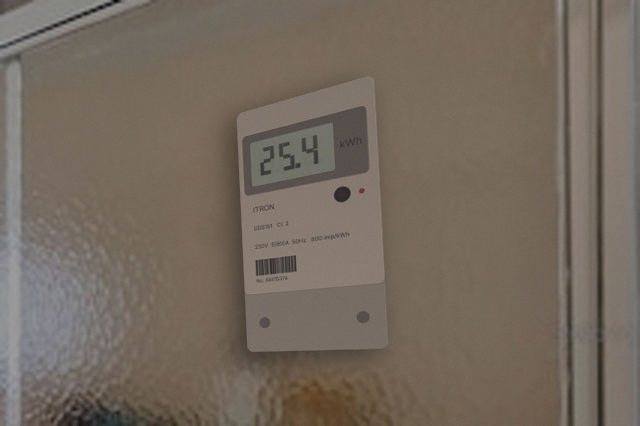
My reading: {"value": 25.4, "unit": "kWh"}
